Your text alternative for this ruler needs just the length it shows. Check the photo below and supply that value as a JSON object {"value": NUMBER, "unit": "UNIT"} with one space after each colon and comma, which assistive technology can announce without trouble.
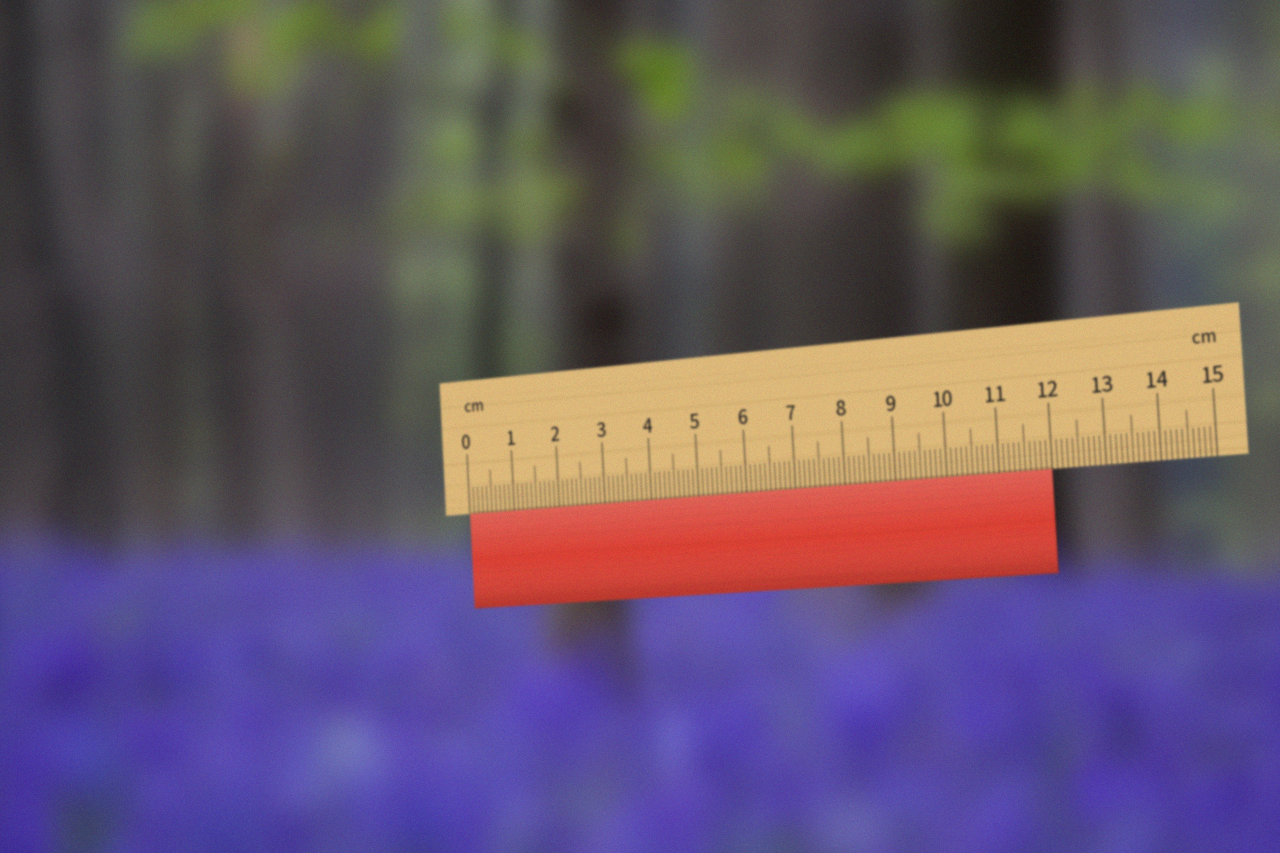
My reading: {"value": 12, "unit": "cm"}
